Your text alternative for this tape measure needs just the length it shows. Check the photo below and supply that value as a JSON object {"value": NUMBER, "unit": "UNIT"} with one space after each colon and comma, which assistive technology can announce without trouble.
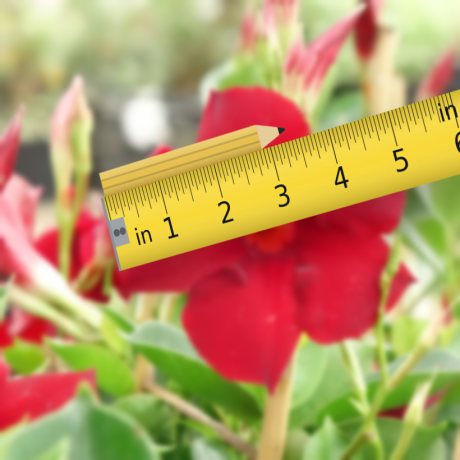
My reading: {"value": 3.3125, "unit": "in"}
